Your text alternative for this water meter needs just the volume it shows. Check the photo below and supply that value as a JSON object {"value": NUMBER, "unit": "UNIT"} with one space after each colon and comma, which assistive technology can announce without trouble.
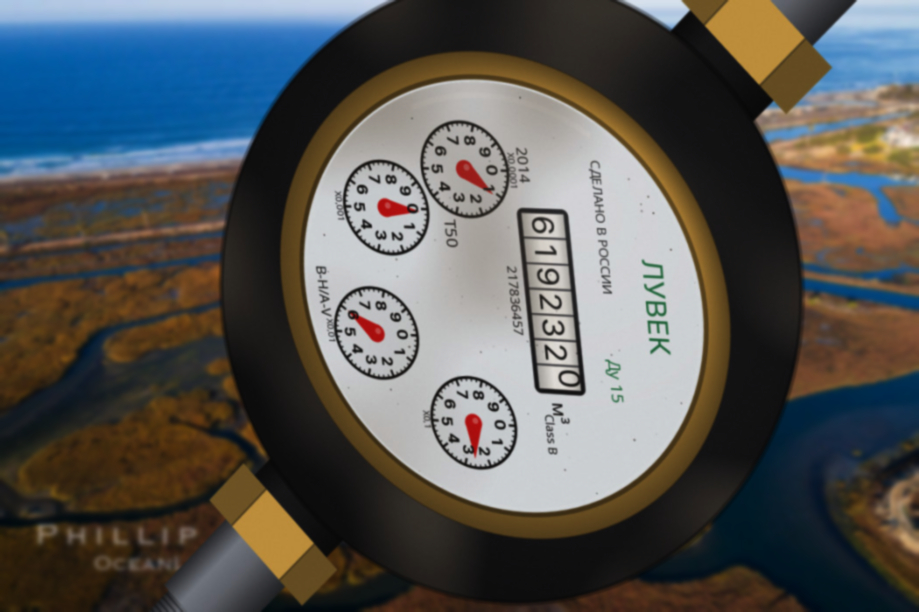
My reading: {"value": 6192320.2601, "unit": "m³"}
